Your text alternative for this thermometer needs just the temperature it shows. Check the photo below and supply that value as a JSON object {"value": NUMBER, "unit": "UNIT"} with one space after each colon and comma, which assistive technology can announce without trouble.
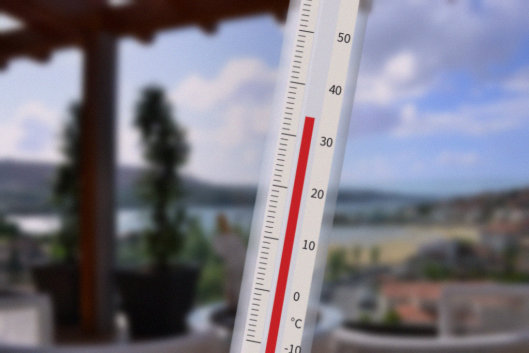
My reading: {"value": 34, "unit": "°C"}
